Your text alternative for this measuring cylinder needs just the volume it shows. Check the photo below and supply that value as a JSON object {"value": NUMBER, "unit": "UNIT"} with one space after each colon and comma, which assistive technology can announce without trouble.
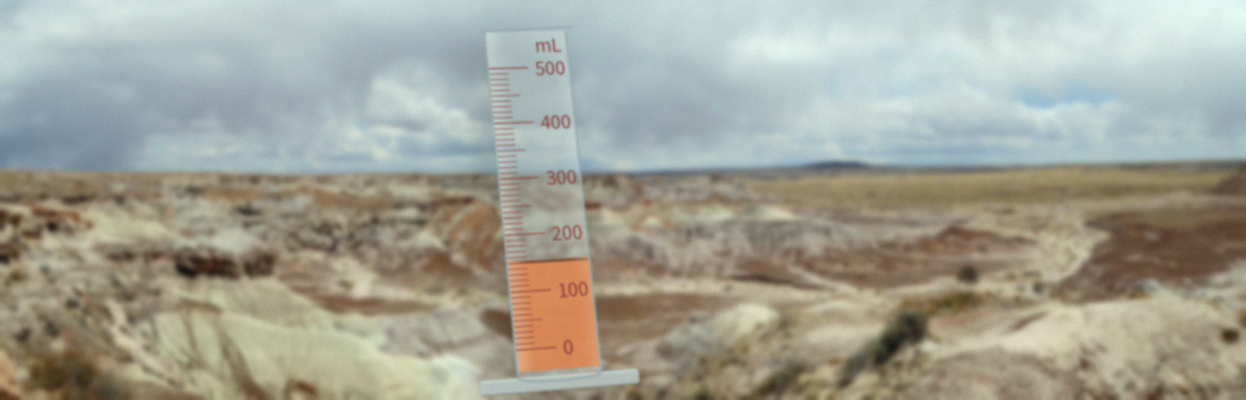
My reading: {"value": 150, "unit": "mL"}
